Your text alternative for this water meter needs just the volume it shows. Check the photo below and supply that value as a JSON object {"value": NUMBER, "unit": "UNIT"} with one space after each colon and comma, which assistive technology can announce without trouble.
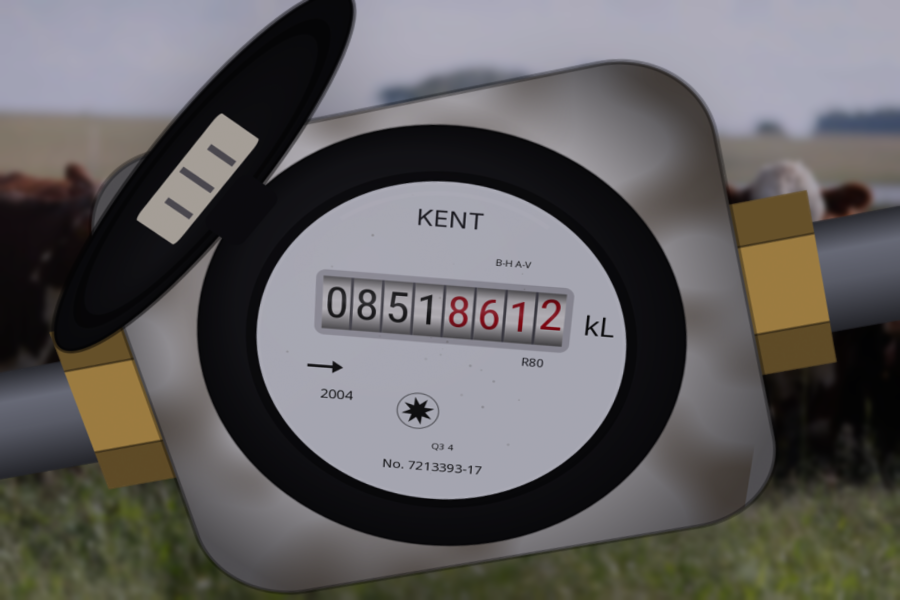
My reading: {"value": 851.8612, "unit": "kL"}
